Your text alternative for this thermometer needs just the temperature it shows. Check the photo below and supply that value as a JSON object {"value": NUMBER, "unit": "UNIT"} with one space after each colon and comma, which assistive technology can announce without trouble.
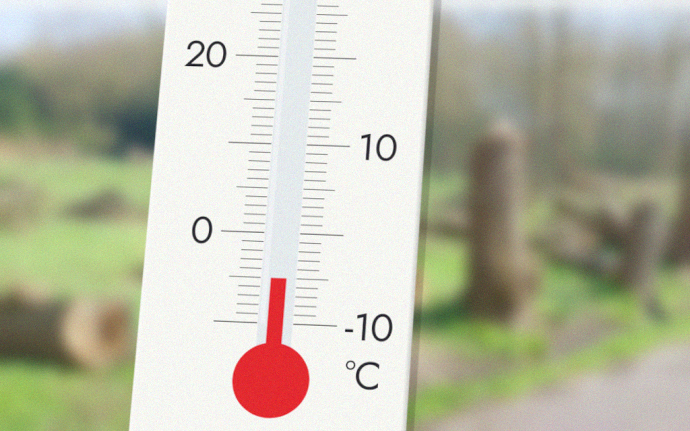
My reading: {"value": -5, "unit": "°C"}
